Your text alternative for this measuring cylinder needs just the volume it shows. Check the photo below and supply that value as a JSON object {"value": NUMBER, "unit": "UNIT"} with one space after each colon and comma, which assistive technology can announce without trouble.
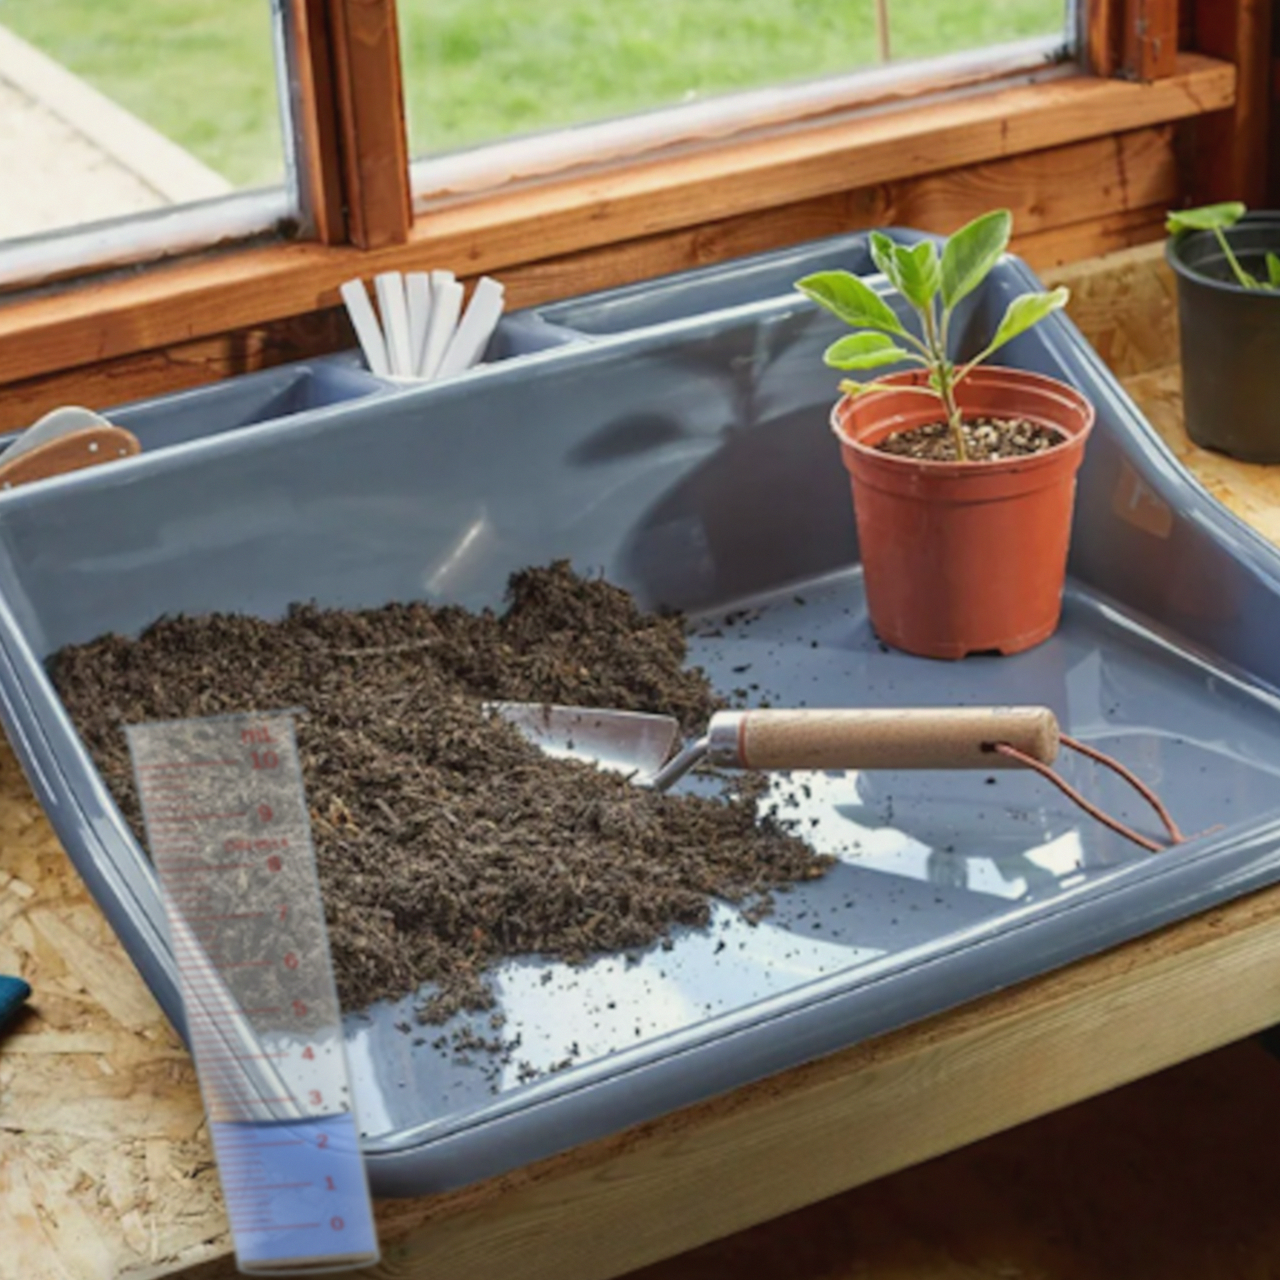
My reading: {"value": 2.4, "unit": "mL"}
